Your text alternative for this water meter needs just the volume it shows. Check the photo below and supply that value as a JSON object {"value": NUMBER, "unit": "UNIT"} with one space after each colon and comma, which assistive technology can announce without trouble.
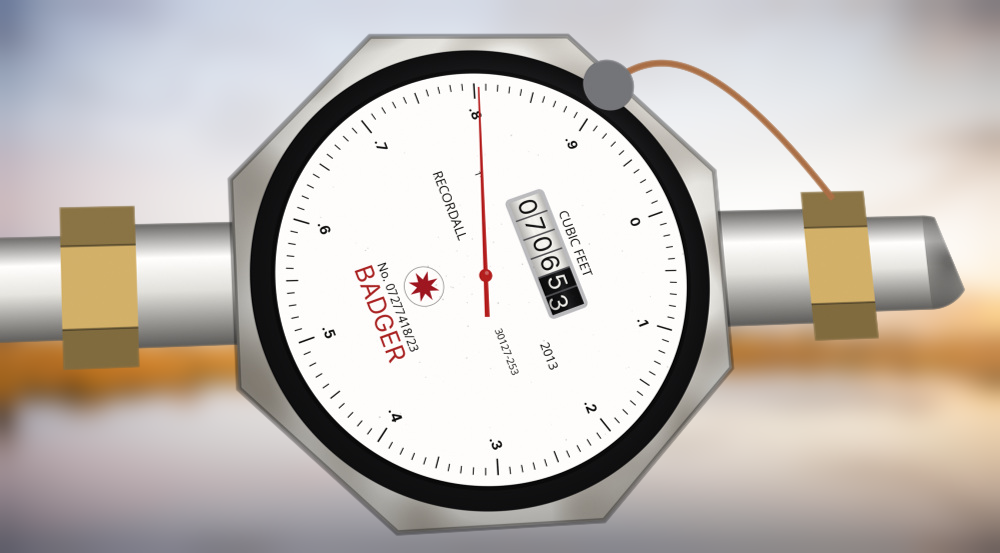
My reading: {"value": 70652.80, "unit": "ft³"}
